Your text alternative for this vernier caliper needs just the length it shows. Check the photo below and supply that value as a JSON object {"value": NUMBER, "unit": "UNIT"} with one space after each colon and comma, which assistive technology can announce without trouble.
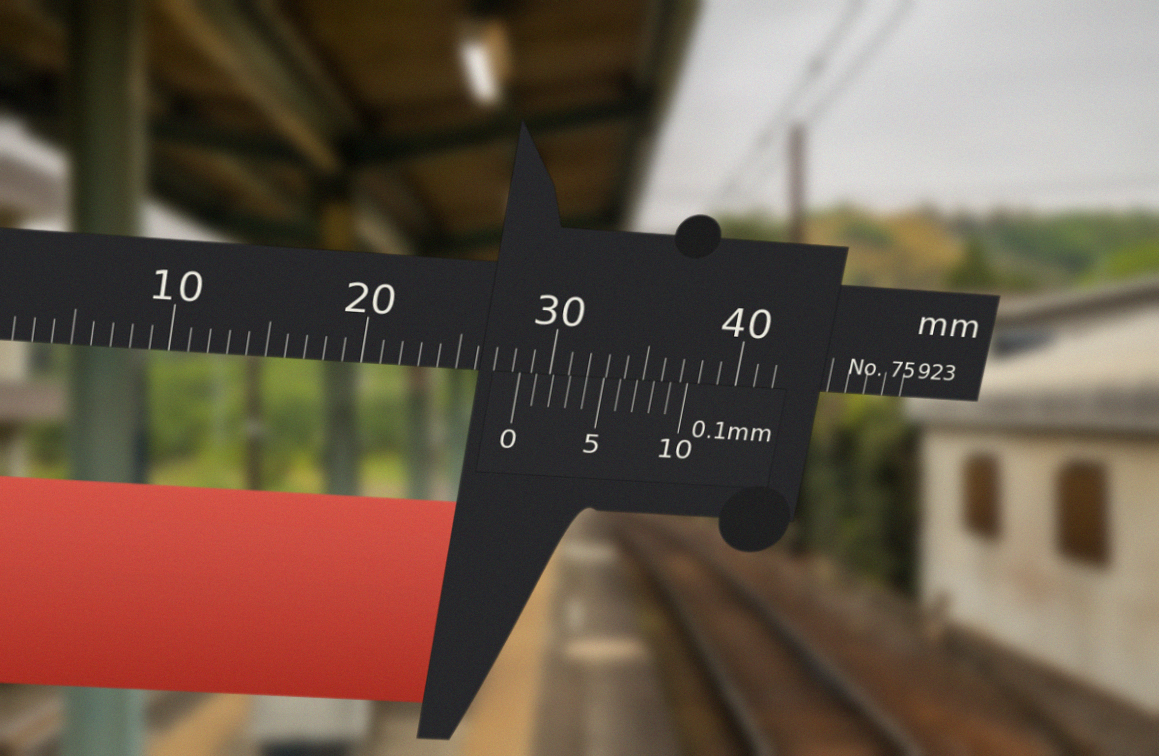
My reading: {"value": 28.4, "unit": "mm"}
